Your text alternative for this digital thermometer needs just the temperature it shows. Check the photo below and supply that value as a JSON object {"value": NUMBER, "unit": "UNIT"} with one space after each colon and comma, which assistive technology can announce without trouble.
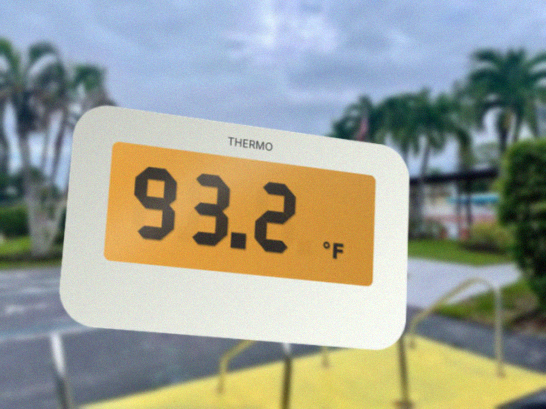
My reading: {"value": 93.2, "unit": "°F"}
